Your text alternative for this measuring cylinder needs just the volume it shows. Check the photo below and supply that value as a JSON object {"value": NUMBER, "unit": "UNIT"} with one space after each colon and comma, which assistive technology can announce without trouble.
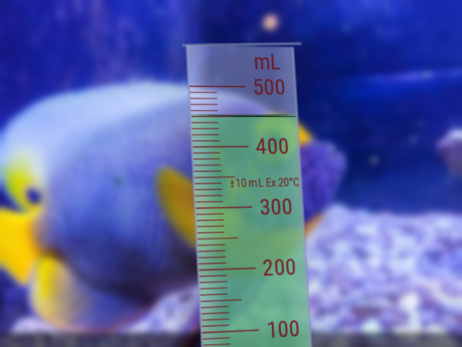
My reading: {"value": 450, "unit": "mL"}
